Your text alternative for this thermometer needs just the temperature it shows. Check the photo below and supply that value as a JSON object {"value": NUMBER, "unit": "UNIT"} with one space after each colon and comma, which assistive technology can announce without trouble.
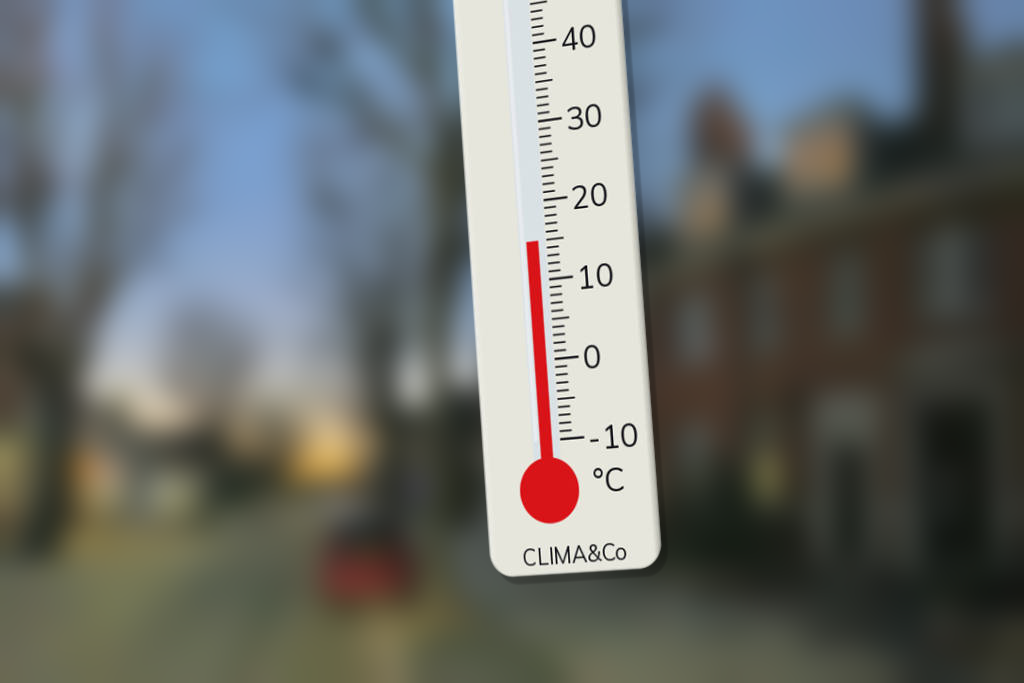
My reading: {"value": 15, "unit": "°C"}
